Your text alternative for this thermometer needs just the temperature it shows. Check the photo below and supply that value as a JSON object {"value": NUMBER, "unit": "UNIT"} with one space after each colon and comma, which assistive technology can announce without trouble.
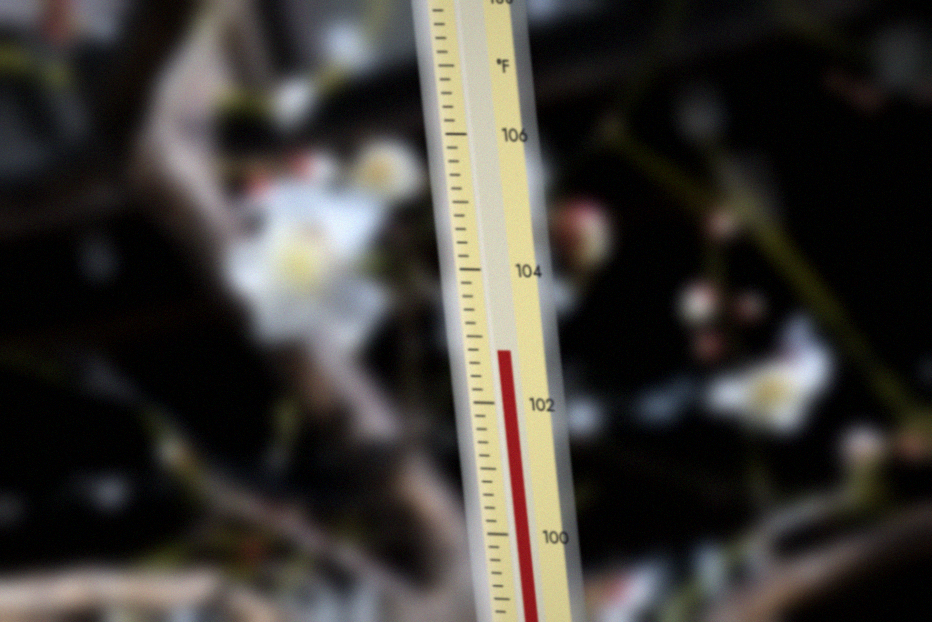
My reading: {"value": 102.8, "unit": "°F"}
